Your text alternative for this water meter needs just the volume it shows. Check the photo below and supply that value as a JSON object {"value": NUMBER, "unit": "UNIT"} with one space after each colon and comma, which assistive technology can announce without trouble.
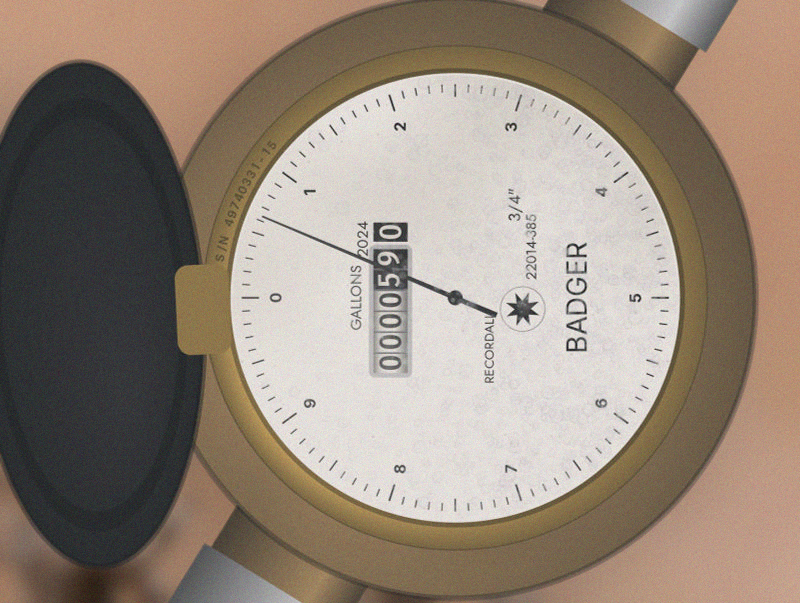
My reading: {"value": 590.6, "unit": "gal"}
